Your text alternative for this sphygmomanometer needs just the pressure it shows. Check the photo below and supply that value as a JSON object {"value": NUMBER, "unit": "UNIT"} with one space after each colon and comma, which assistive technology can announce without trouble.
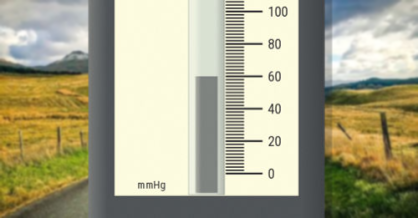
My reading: {"value": 60, "unit": "mmHg"}
